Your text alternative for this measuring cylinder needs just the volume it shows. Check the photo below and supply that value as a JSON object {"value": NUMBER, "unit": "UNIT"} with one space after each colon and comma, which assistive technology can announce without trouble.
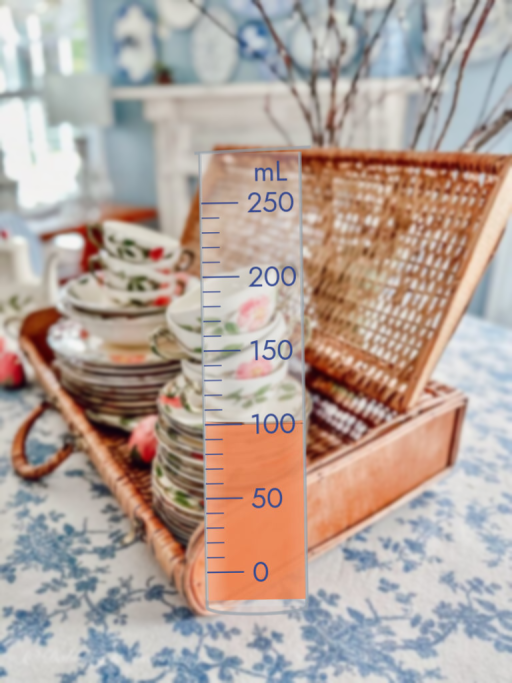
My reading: {"value": 100, "unit": "mL"}
